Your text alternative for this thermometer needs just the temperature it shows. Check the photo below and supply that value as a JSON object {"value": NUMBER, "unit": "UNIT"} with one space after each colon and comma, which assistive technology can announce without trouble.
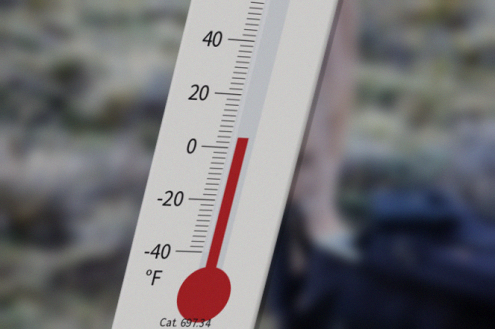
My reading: {"value": 4, "unit": "°F"}
